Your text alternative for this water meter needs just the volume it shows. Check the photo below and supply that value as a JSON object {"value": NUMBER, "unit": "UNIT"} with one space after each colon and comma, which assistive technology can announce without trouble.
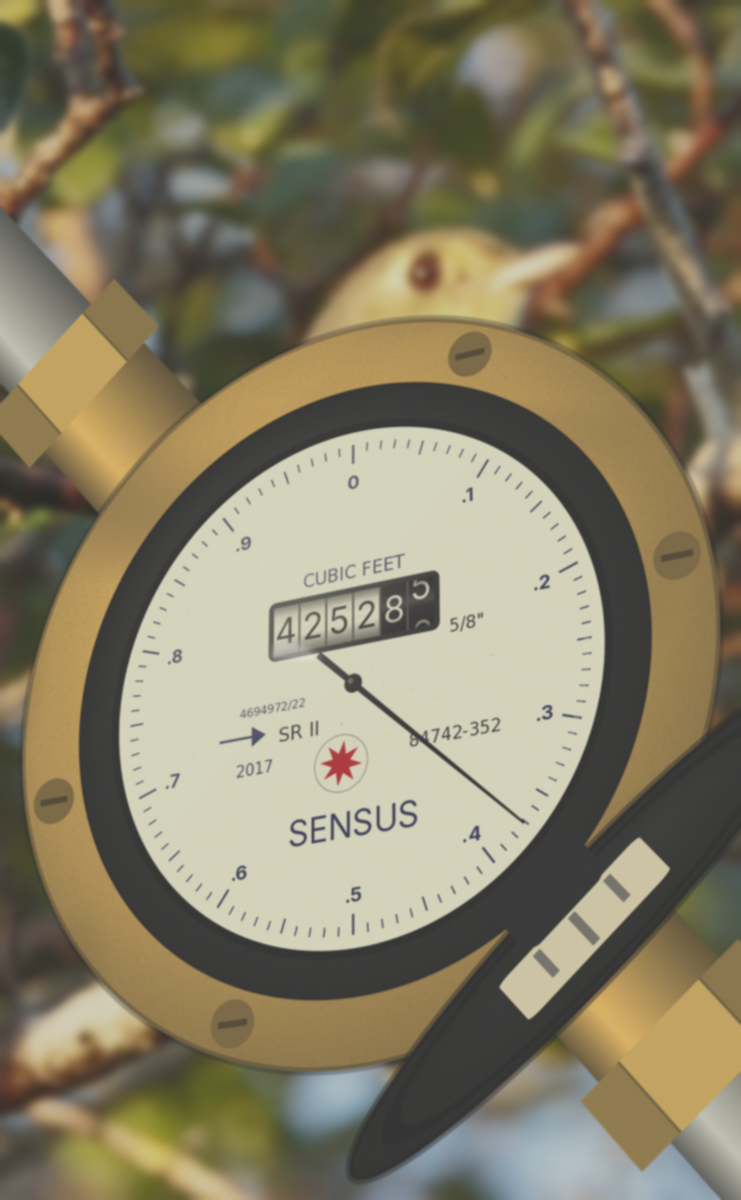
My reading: {"value": 425285.37, "unit": "ft³"}
